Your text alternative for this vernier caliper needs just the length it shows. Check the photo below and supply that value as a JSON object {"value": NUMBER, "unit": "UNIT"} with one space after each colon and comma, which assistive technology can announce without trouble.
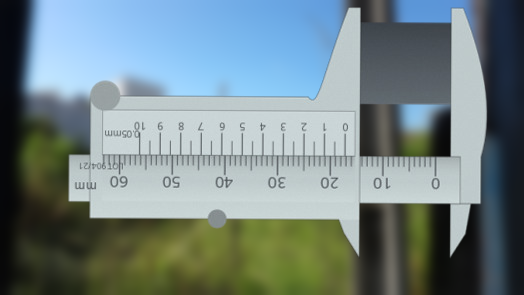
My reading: {"value": 17.2, "unit": "mm"}
